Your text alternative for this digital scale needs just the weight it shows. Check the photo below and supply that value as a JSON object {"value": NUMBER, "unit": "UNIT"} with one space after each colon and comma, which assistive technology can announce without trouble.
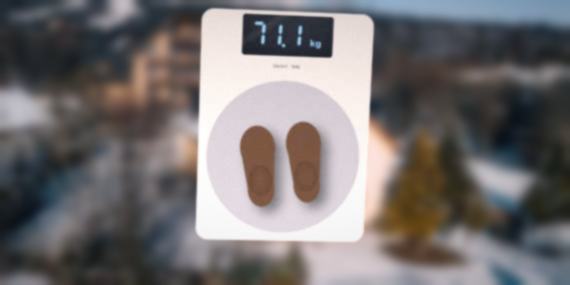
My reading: {"value": 71.1, "unit": "kg"}
